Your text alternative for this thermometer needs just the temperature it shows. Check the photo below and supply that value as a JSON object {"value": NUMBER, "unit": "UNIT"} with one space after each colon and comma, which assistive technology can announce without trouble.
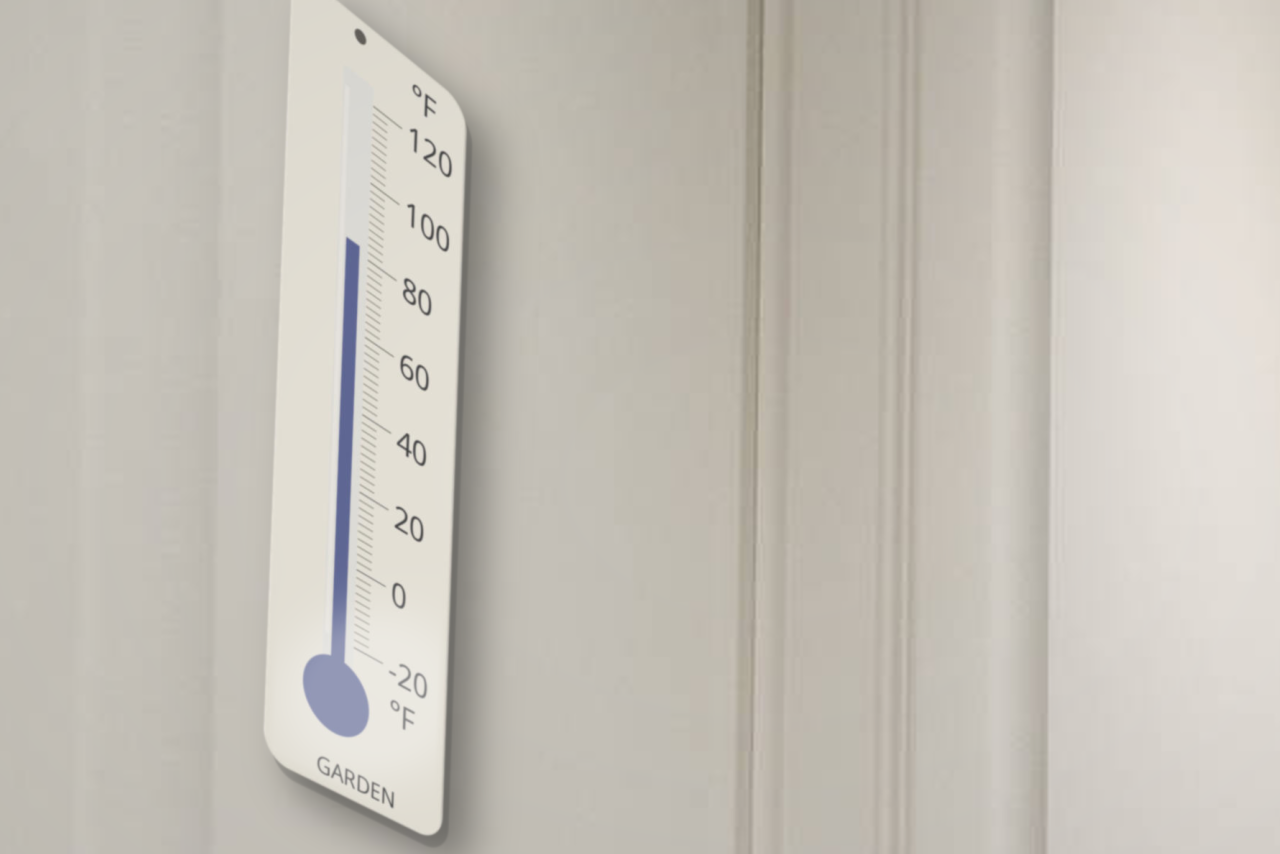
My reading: {"value": 82, "unit": "°F"}
